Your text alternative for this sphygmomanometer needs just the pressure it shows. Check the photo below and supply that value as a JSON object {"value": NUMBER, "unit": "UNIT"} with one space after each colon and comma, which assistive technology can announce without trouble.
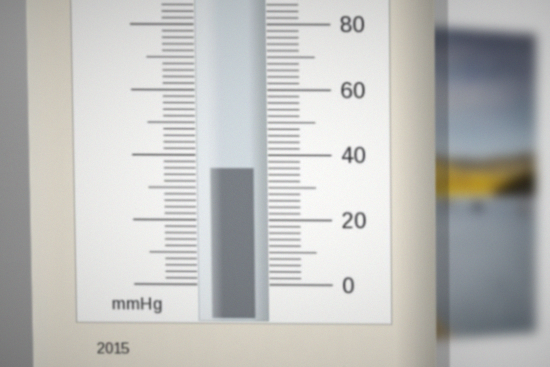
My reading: {"value": 36, "unit": "mmHg"}
